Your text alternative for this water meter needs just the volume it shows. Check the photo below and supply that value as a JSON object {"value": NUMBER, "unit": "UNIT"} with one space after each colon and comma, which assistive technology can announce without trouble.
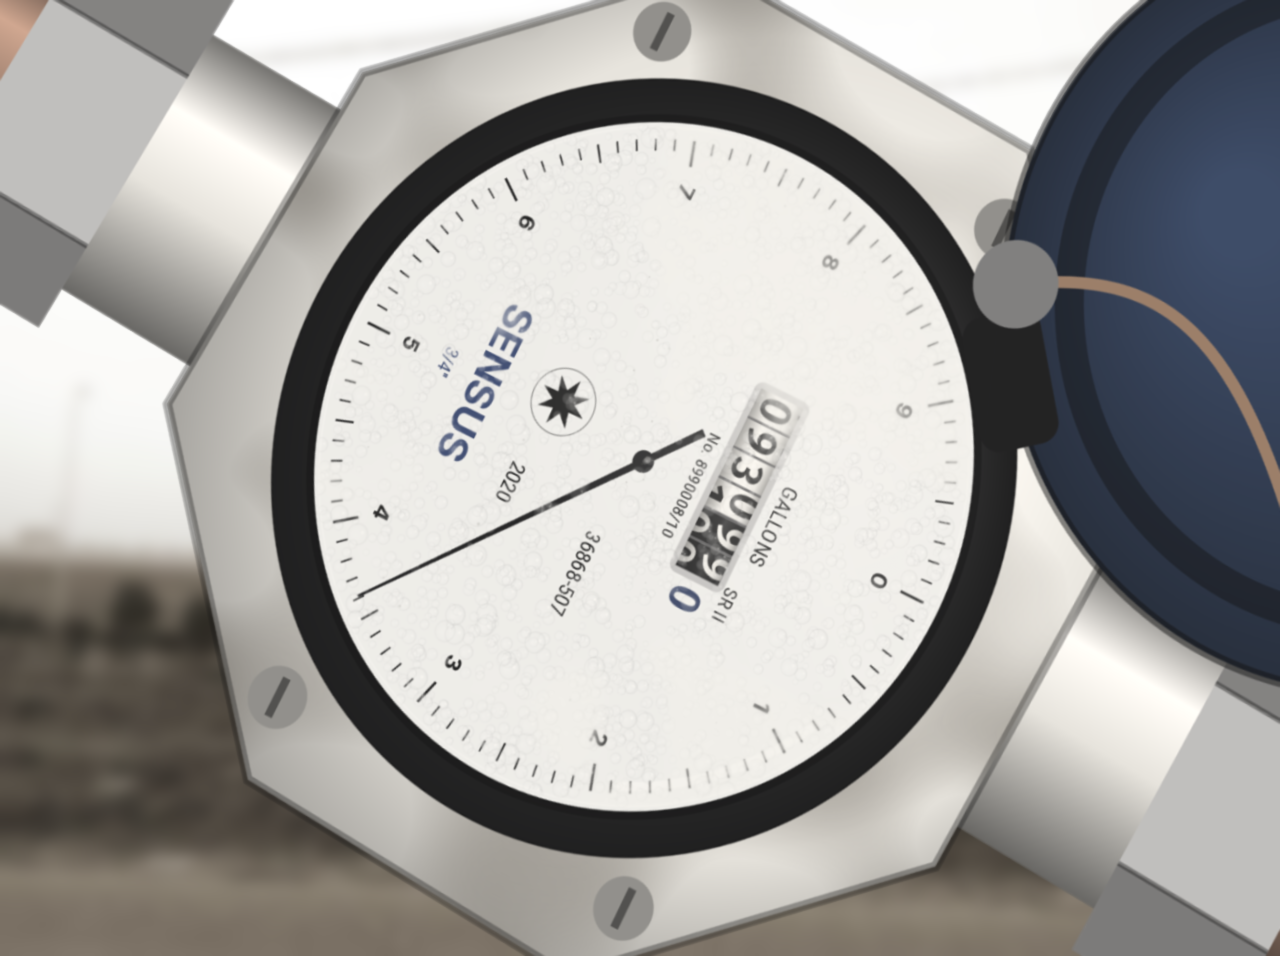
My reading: {"value": 930993.6, "unit": "gal"}
